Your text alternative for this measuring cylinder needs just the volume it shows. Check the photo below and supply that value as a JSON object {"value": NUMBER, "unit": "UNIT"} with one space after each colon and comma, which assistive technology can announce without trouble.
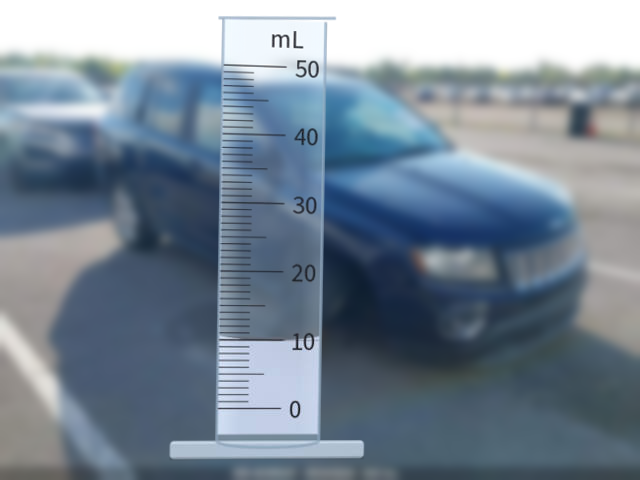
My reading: {"value": 10, "unit": "mL"}
